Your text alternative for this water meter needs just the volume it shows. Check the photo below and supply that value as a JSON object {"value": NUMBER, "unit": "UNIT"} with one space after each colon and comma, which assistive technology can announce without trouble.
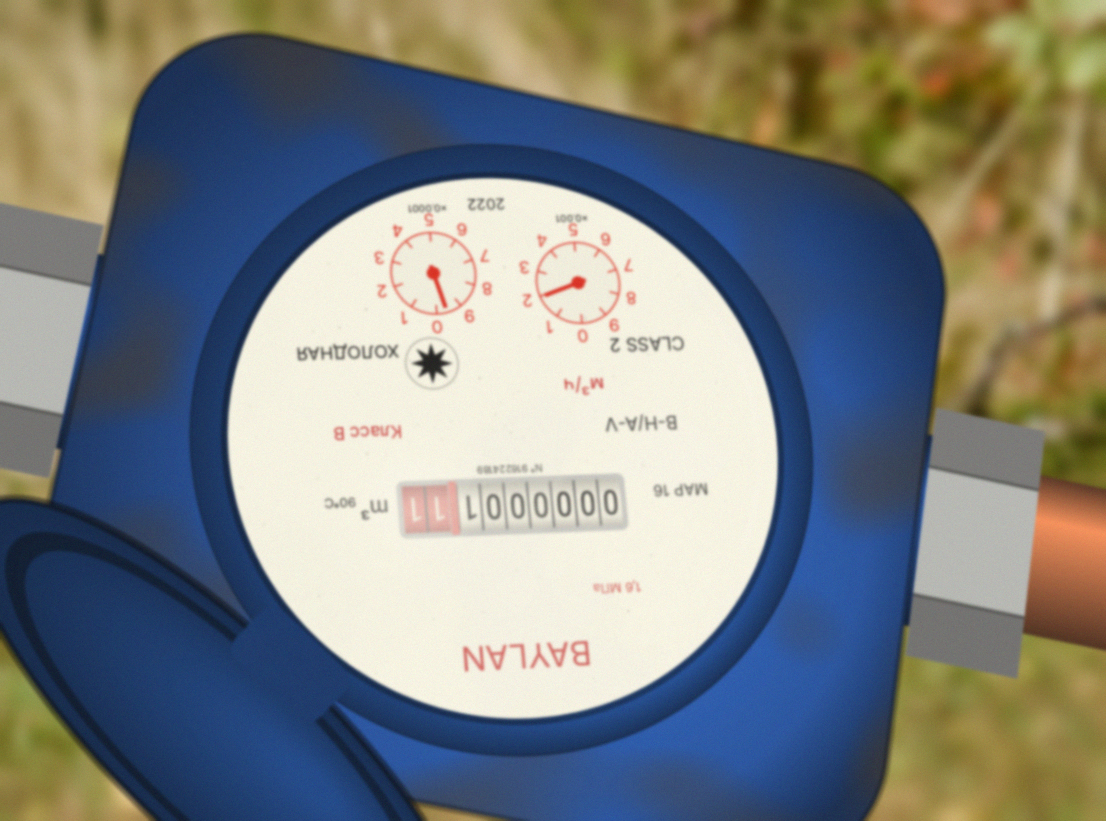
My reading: {"value": 1.1119, "unit": "m³"}
